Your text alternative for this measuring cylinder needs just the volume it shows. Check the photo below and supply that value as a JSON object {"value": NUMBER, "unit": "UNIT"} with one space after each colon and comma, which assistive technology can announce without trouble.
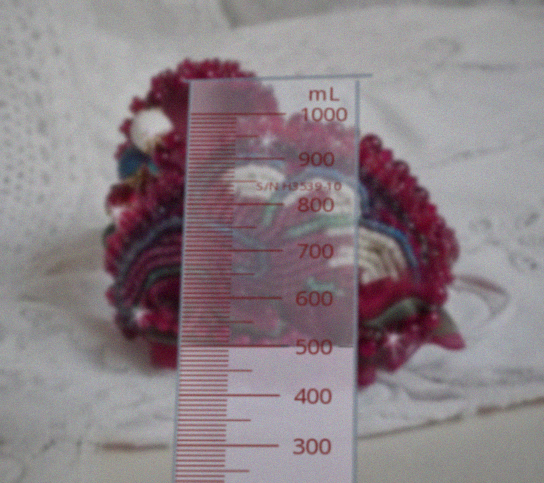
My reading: {"value": 500, "unit": "mL"}
